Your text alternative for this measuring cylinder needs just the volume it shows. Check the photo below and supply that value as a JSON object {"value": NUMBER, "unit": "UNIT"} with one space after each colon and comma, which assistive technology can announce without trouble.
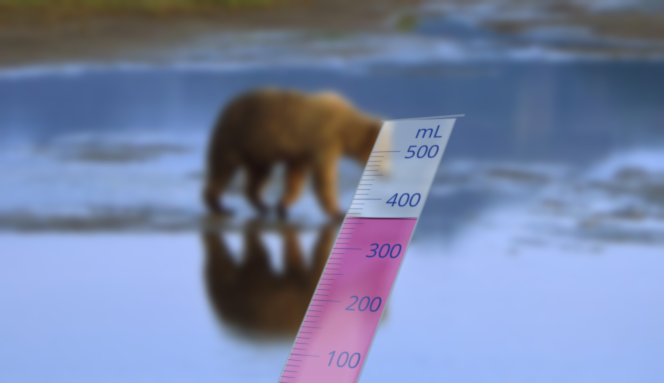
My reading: {"value": 360, "unit": "mL"}
